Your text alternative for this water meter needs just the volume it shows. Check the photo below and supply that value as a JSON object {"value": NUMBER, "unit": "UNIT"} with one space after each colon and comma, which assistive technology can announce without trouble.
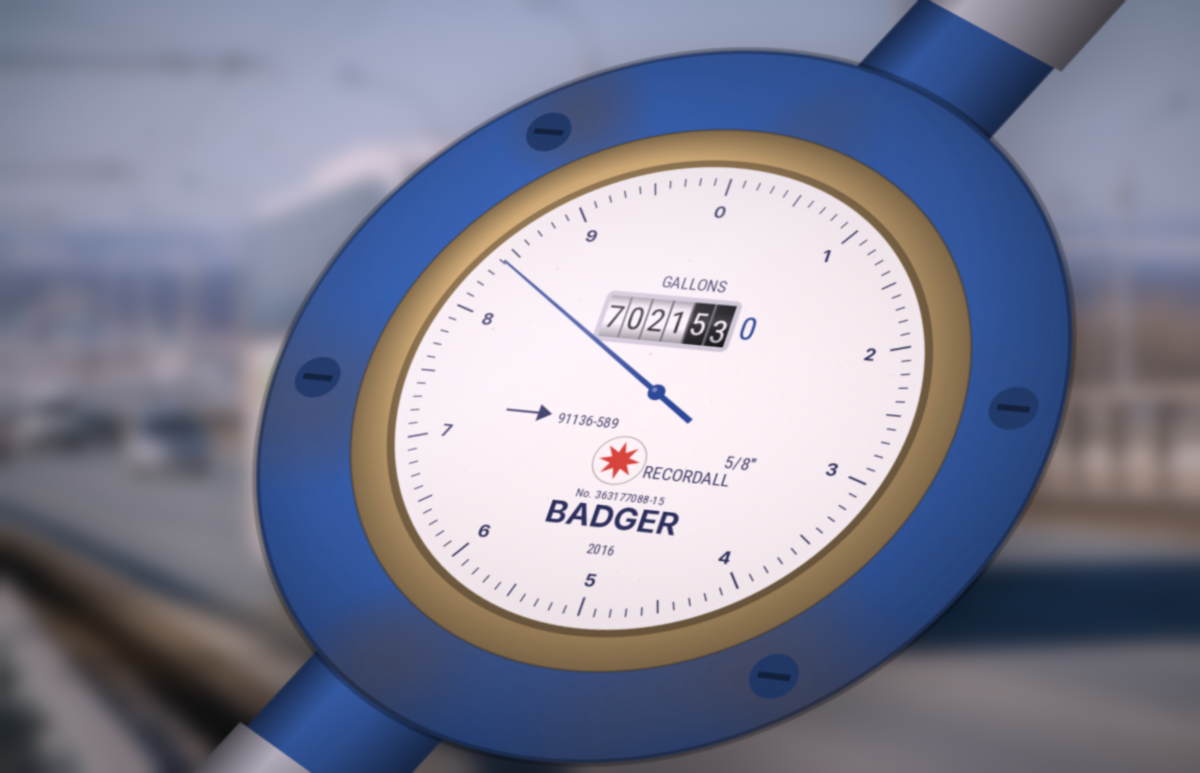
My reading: {"value": 7021528.4, "unit": "gal"}
